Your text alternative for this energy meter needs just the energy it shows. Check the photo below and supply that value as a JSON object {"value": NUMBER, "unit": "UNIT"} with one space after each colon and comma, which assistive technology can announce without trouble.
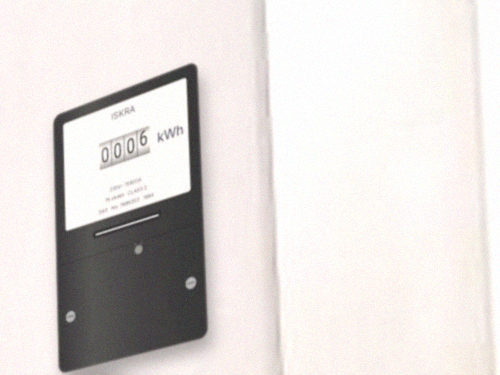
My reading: {"value": 6, "unit": "kWh"}
